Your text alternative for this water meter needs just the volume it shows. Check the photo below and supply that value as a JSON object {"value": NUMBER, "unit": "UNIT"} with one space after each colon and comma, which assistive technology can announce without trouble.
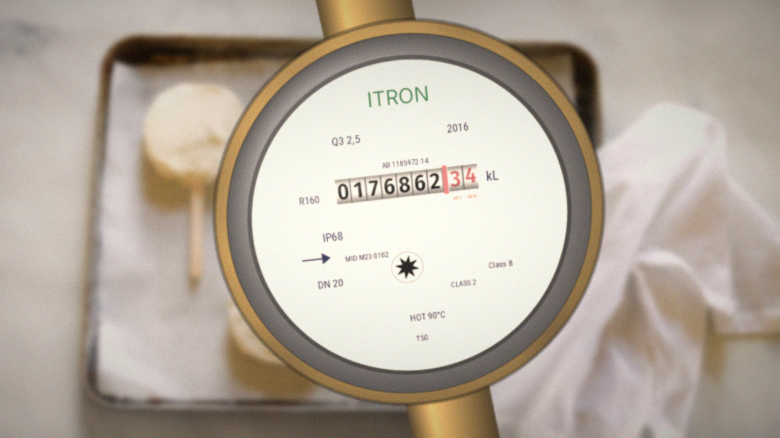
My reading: {"value": 176862.34, "unit": "kL"}
